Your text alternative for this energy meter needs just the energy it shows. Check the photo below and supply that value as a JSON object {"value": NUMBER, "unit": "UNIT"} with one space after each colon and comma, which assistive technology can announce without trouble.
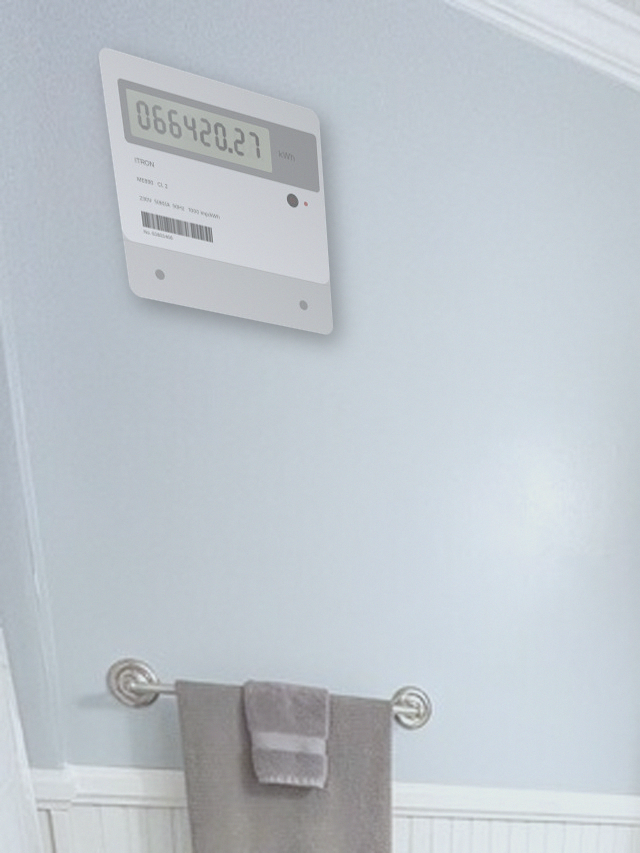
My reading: {"value": 66420.27, "unit": "kWh"}
